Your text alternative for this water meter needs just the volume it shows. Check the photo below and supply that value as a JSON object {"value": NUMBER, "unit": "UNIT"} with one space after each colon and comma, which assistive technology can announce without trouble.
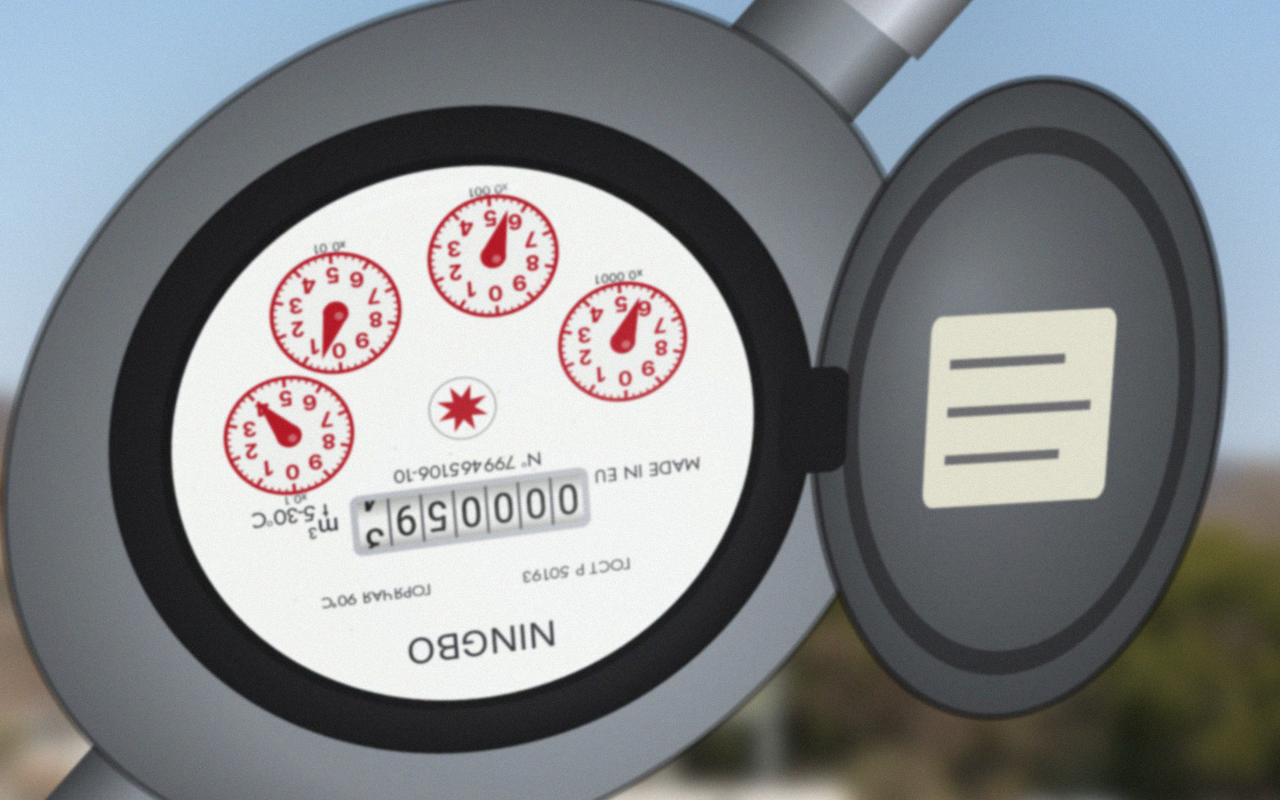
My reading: {"value": 593.4055, "unit": "m³"}
